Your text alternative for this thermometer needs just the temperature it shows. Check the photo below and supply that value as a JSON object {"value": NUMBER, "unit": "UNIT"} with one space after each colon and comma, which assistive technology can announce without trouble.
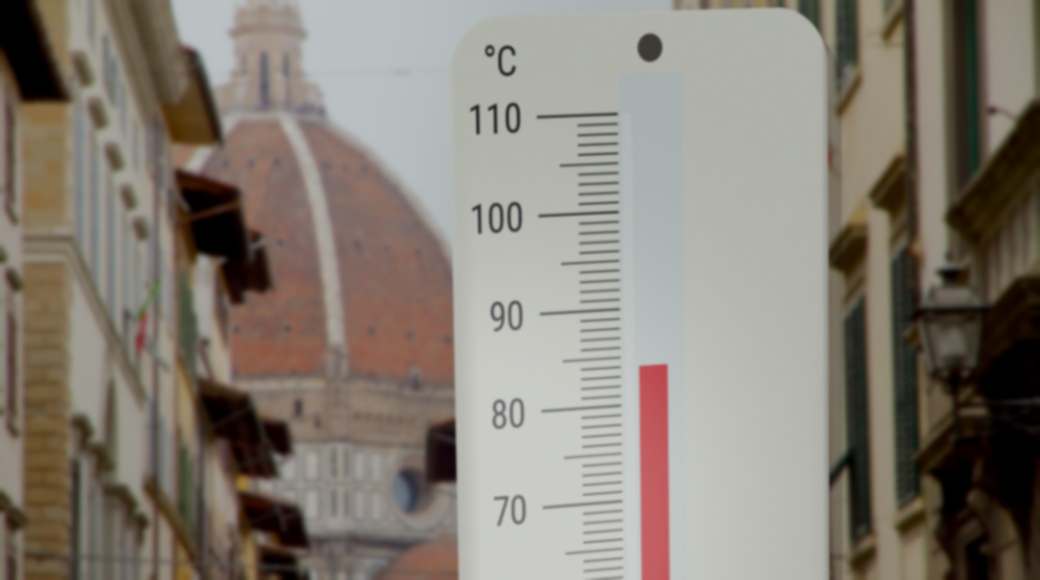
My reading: {"value": 84, "unit": "°C"}
